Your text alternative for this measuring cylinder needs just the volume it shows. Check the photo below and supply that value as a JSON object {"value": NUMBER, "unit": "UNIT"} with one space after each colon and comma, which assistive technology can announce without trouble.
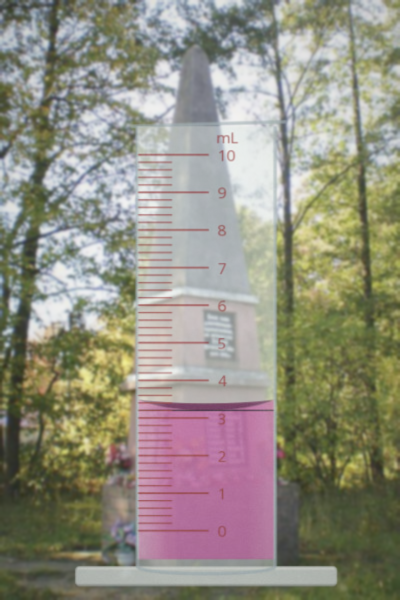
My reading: {"value": 3.2, "unit": "mL"}
